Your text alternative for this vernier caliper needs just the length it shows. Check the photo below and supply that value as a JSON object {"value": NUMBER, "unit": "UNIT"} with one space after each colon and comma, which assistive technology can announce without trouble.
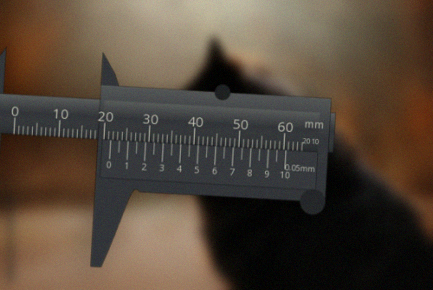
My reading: {"value": 21.5, "unit": "mm"}
